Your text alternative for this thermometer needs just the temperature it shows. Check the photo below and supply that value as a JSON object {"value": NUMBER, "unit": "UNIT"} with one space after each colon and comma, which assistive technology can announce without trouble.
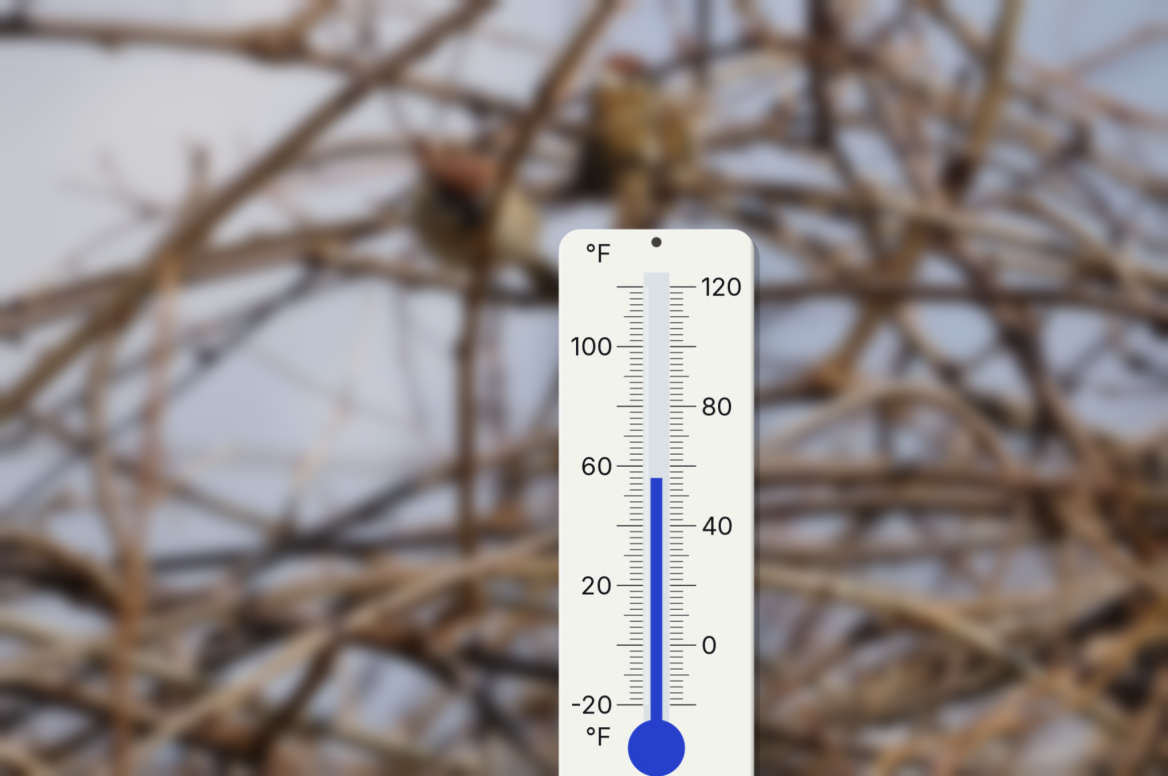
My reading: {"value": 56, "unit": "°F"}
